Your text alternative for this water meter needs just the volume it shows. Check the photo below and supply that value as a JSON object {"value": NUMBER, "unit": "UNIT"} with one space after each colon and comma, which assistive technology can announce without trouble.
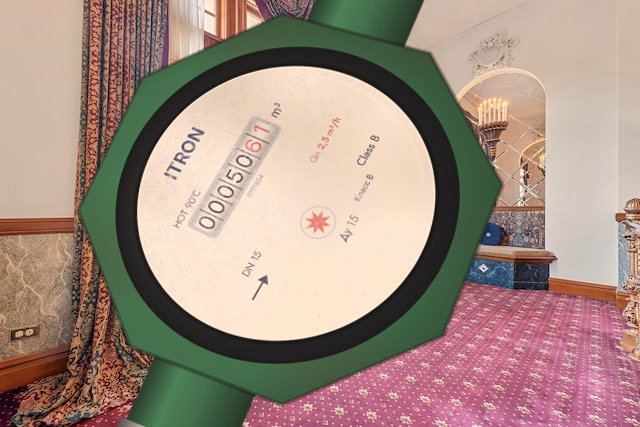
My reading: {"value": 50.61, "unit": "m³"}
